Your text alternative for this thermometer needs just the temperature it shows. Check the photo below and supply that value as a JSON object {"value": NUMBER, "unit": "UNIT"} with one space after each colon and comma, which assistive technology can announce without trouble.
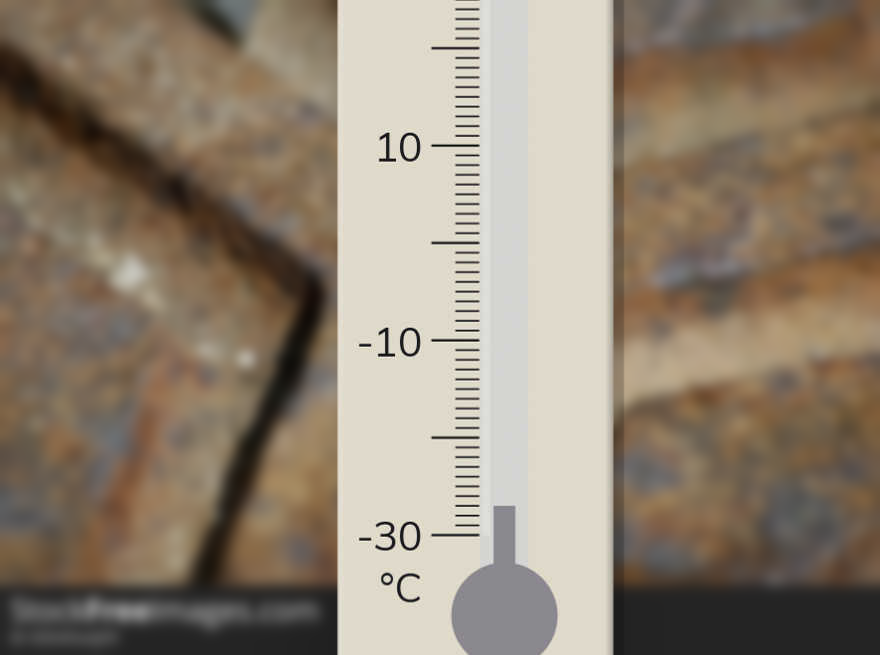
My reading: {"value": -27, "unit": "°C"}
